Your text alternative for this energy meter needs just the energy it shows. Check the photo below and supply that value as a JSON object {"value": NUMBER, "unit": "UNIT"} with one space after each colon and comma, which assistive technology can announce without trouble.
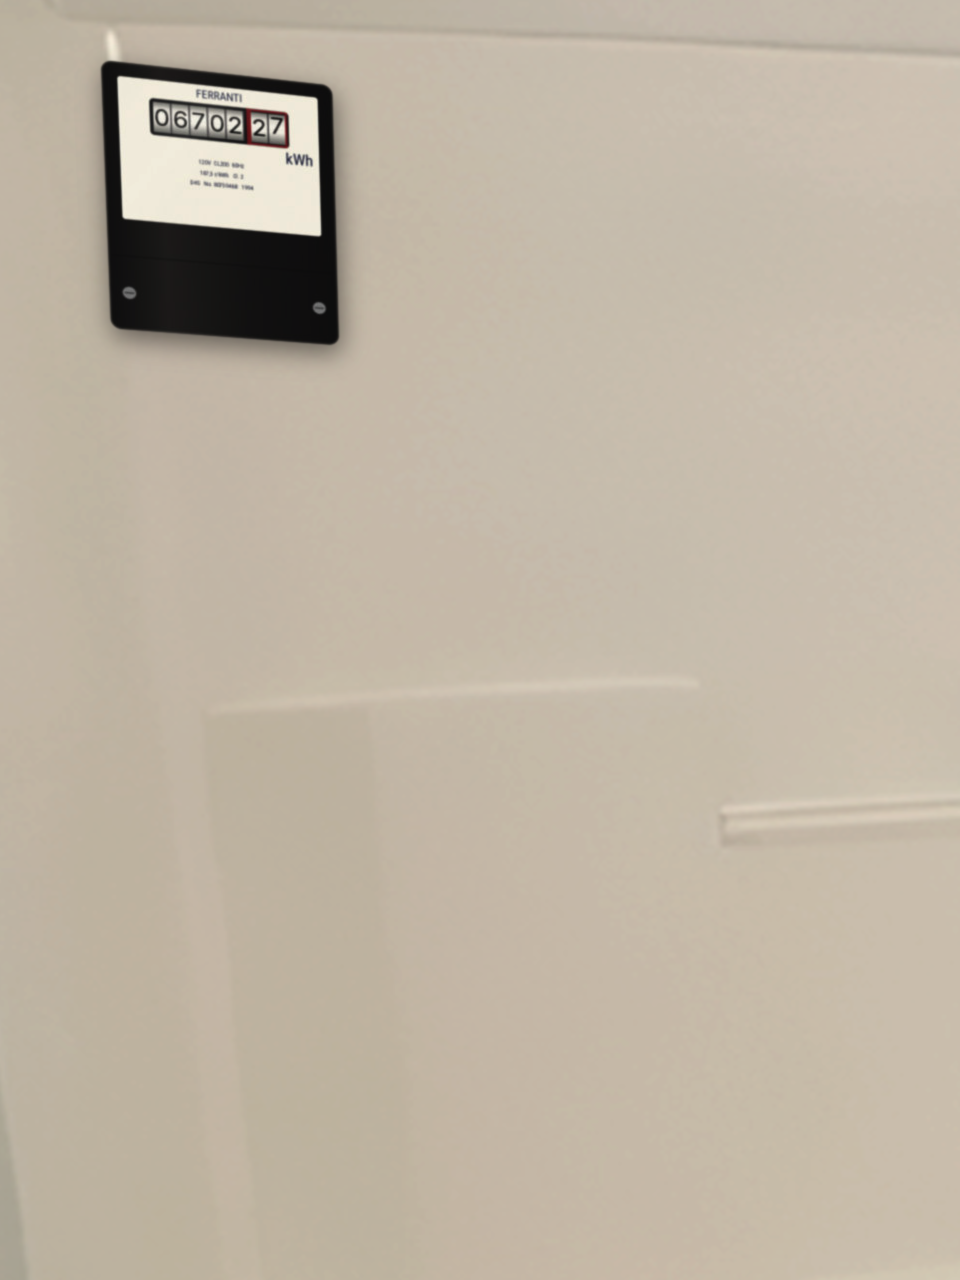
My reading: {"value": 6702.27, "unit": "kWh"}
